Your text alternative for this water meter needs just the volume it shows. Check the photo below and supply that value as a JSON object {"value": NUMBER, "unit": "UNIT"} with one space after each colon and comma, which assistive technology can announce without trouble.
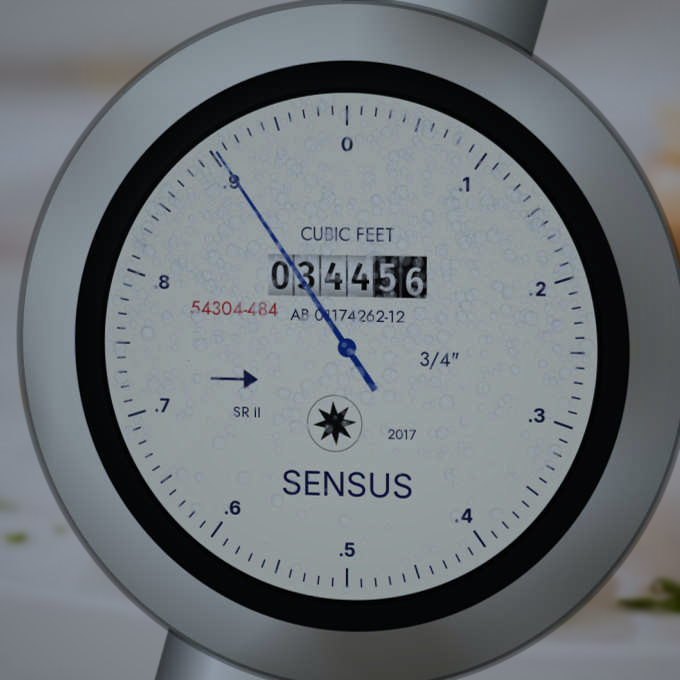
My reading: {"value": 34455.90, "unit": "ft³"}
